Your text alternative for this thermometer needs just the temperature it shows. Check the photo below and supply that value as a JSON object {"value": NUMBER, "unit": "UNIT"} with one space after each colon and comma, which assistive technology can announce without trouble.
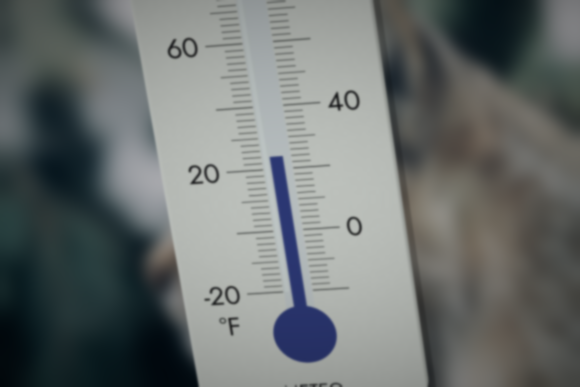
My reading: {"value": 24, "unit": "°F"}
